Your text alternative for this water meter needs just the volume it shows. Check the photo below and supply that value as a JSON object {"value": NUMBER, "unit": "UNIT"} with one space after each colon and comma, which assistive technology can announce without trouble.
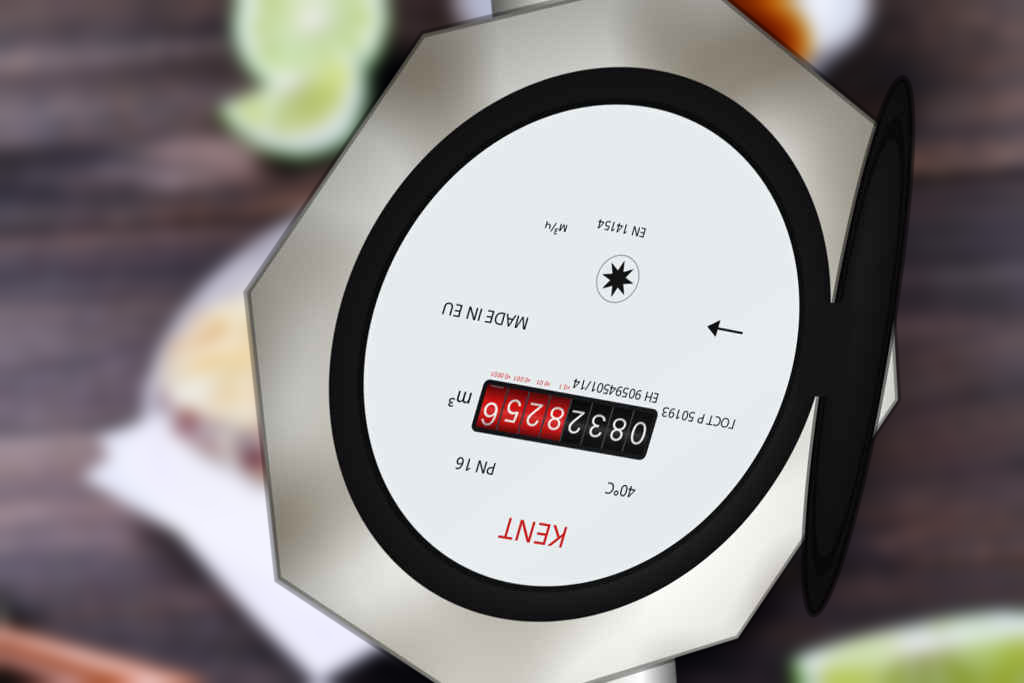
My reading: {"value": 832.8256, "unit": "m³"}
